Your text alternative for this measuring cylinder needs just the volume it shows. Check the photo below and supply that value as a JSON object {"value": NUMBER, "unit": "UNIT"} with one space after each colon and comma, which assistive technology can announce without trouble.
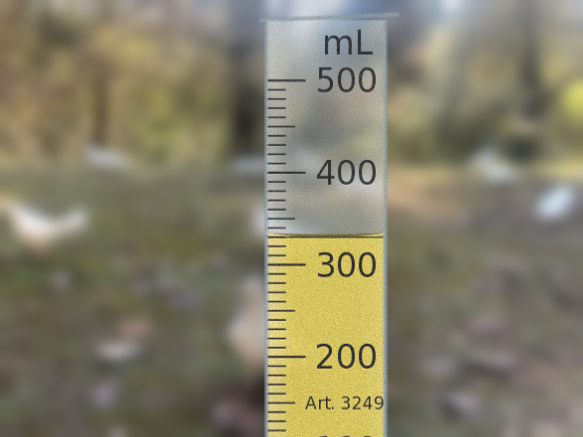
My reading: {"value": 330, "unit": "mL"}
